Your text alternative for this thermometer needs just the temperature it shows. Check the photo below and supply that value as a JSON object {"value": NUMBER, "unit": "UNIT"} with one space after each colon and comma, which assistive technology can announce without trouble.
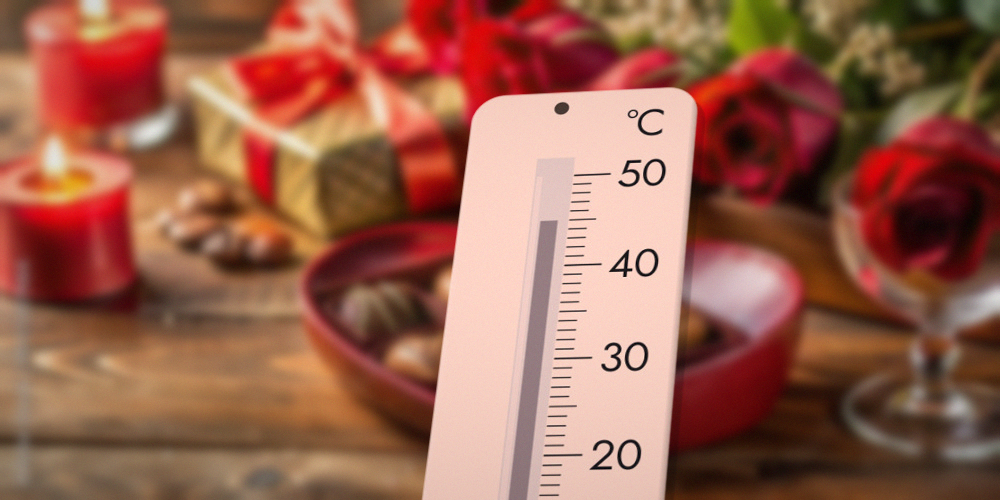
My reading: {"value": 45, "unit": "°C"}
